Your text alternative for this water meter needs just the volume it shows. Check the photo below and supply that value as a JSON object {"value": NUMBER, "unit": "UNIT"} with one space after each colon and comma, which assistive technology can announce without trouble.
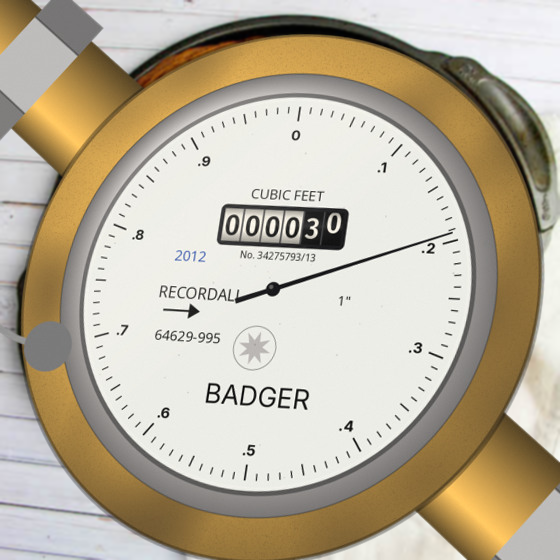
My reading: {"value": 30.19, "unit": "ft³"}
